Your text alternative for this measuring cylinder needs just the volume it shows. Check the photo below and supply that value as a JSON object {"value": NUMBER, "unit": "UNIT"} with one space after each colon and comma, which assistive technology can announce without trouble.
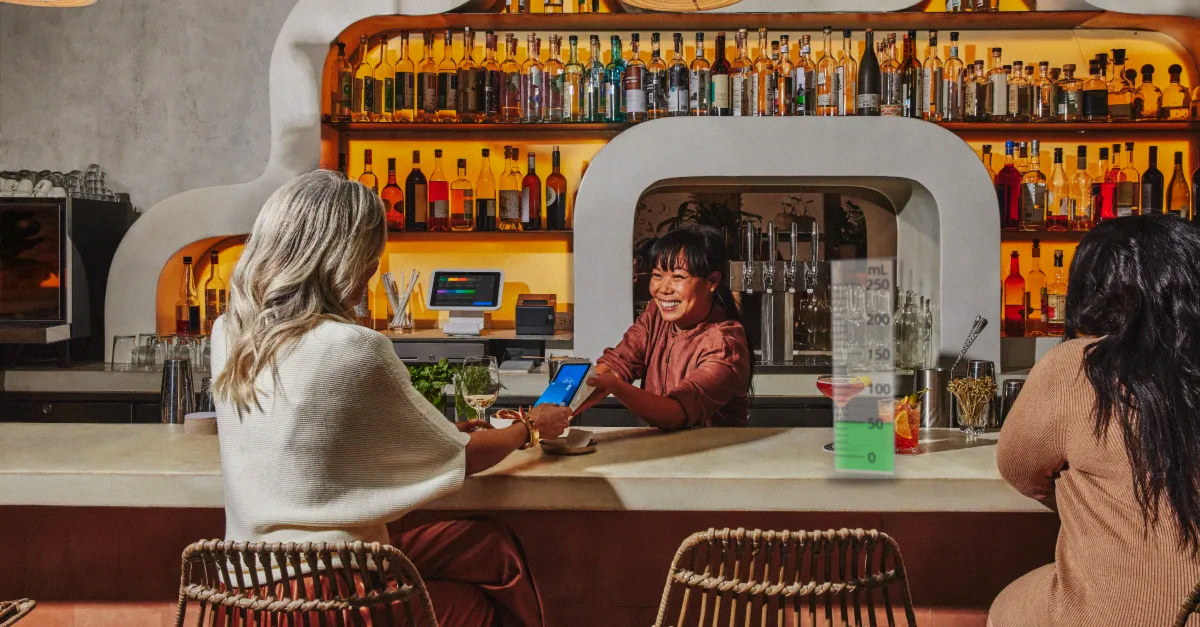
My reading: {"value": 50, "unit": "mL"}
